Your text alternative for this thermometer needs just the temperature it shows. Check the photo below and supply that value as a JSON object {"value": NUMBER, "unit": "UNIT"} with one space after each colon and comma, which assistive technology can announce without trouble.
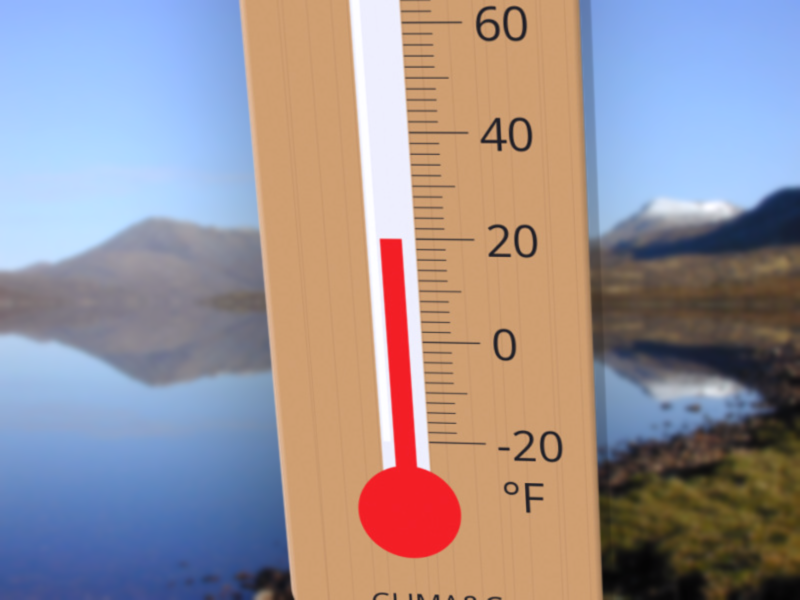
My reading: {"value": 20, "unit": "°F"}
